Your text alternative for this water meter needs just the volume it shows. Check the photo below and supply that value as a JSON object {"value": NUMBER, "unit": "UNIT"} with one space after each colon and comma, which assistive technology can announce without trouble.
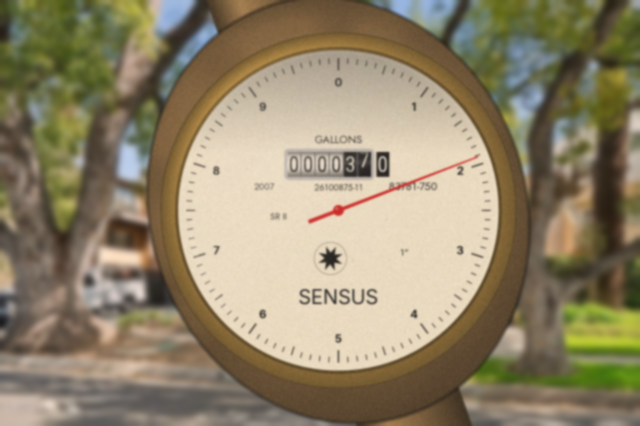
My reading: {"value": 371.9, "unit": "gal"}
